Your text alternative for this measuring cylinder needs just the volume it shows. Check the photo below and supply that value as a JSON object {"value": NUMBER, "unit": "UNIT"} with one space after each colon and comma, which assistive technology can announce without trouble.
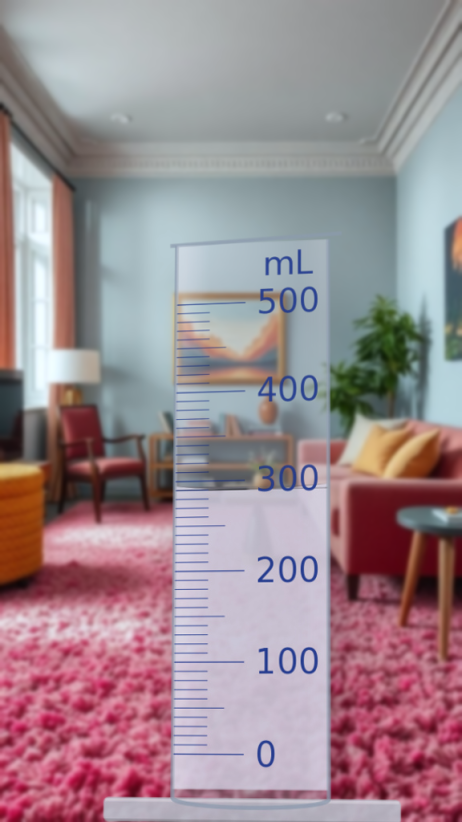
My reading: {"value": 290, "unit": "mL"}
